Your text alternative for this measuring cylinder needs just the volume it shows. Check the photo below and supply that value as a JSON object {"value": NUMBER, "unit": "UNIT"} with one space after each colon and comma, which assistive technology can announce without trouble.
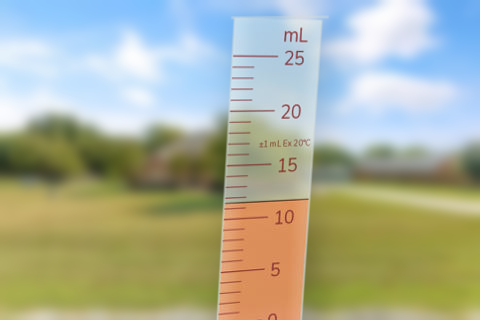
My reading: {"value": 11.5, "unit": "mL"}
